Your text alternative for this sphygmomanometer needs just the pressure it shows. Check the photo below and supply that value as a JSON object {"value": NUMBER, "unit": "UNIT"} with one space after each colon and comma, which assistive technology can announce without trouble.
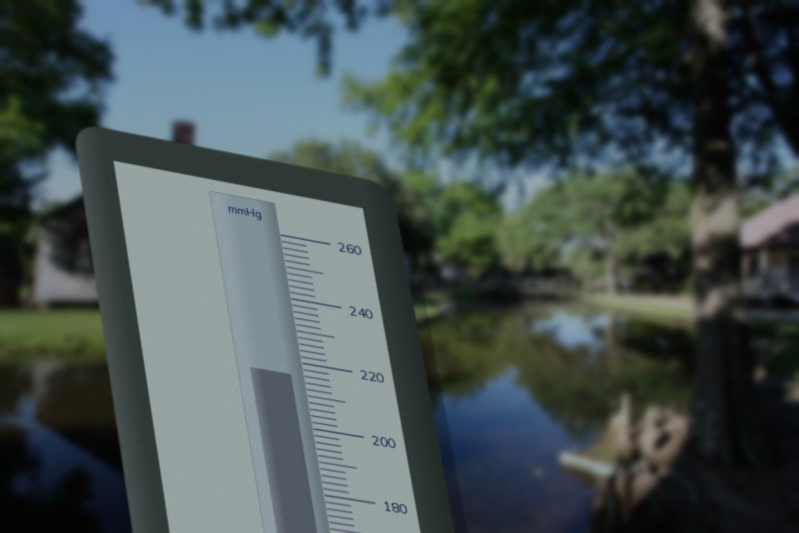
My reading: {"value": 216, "unit": "mmHg"}
